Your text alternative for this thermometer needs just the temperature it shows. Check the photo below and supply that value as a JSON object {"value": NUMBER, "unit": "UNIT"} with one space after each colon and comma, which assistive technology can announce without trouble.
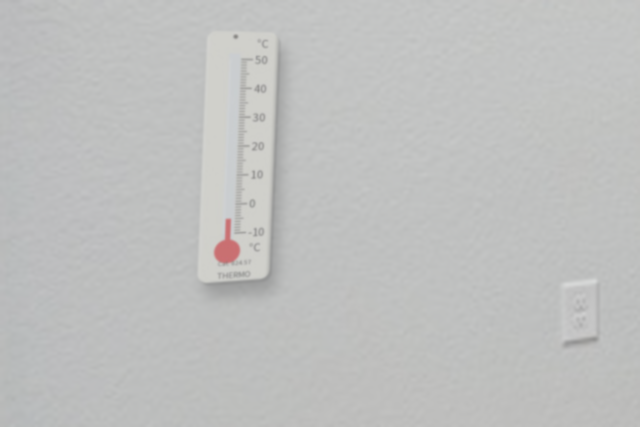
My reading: {"value": -5, "unit": "°C"}
